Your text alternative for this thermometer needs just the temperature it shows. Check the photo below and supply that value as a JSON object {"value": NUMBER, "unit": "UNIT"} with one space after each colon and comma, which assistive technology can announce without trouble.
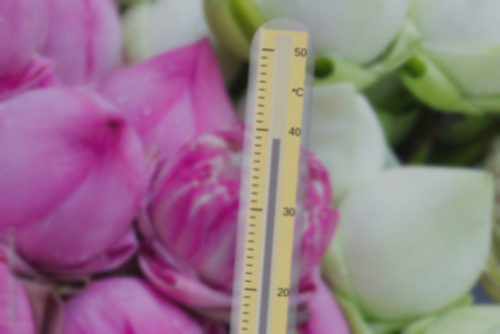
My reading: {"value": 39, "unit": "°C"}
